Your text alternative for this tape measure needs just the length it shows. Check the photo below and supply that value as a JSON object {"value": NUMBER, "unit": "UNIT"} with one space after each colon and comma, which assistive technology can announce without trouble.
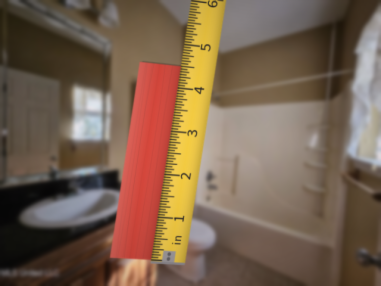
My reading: {"value": 4.5, "unit": "in"}
